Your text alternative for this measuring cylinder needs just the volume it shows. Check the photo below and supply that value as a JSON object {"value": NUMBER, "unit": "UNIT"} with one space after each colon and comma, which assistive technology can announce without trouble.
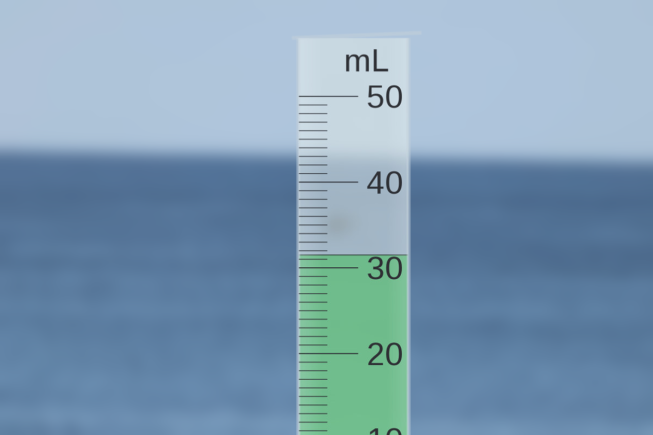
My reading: {"value": 31.5, "unit": "mL"}
